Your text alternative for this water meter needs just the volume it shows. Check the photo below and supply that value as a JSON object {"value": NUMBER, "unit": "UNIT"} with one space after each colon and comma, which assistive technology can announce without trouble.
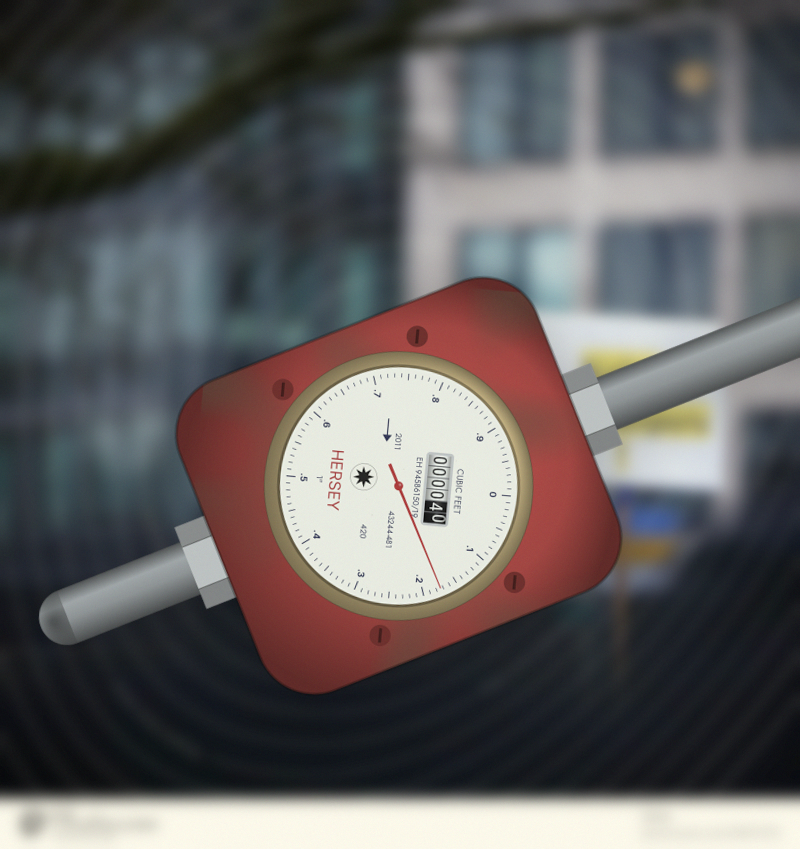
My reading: {"value": 40.17, "unit": "ft³"}
